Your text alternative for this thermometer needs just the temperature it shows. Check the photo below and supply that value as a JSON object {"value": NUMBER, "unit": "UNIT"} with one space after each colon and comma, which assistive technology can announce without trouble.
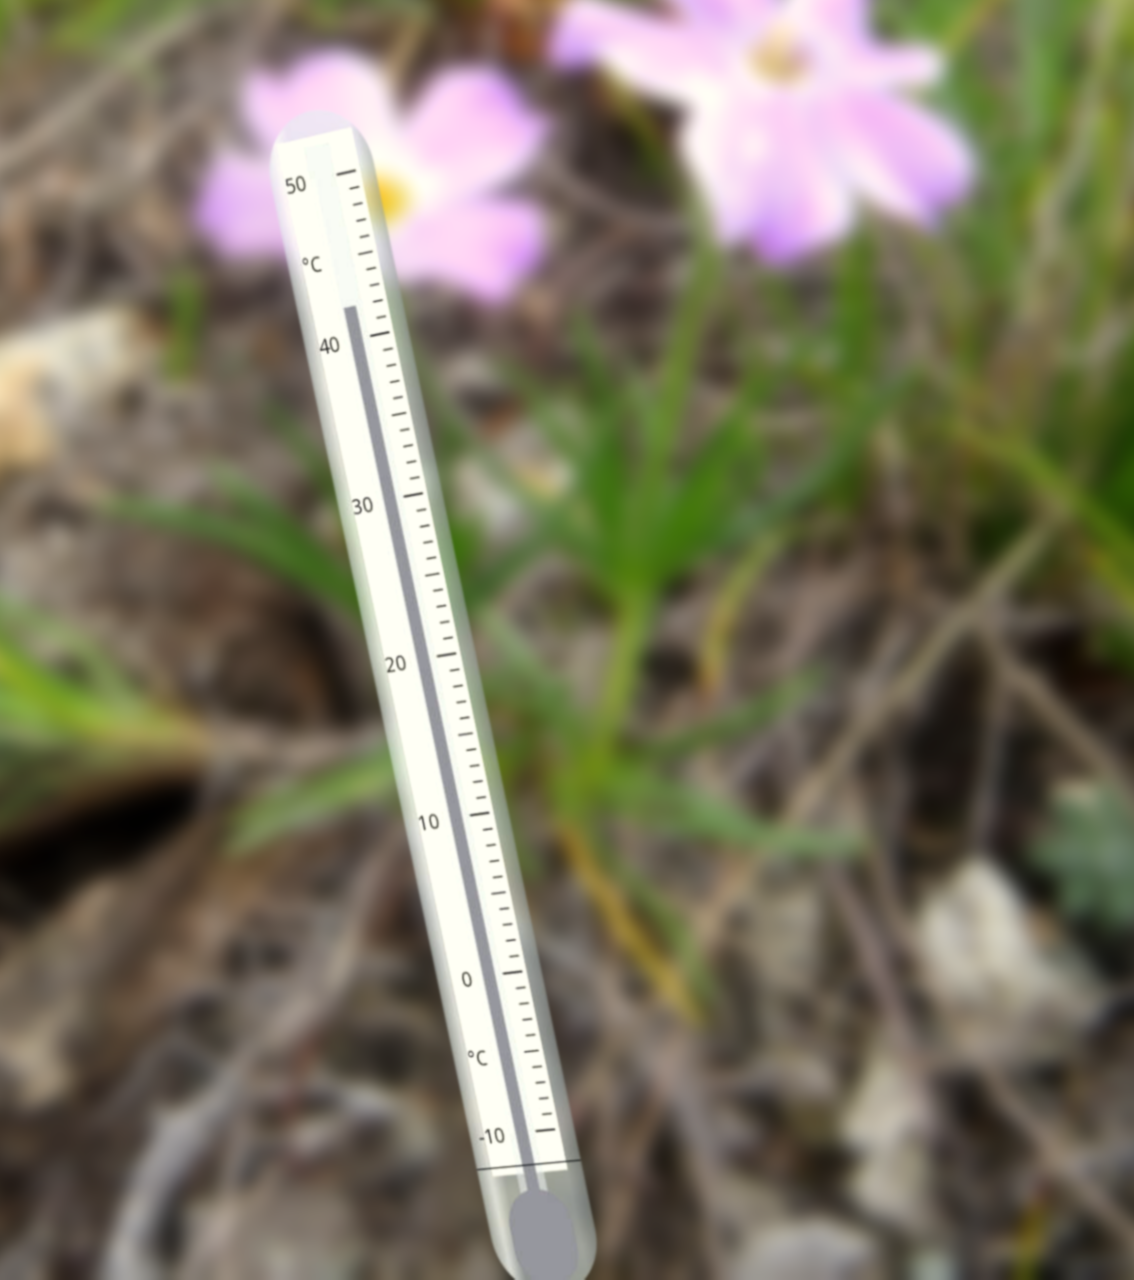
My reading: {"value": 42, "unit": "°C"}
